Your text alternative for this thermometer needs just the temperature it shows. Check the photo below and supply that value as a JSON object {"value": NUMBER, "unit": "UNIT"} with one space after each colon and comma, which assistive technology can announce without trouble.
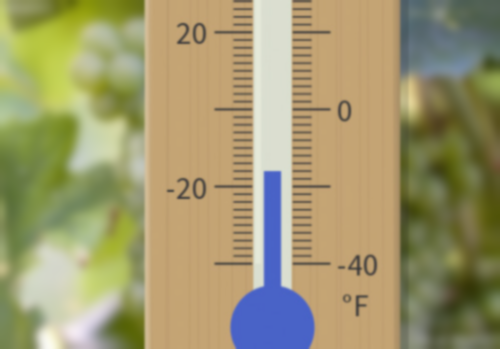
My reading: {"value": -16, "unit": "°F"}
